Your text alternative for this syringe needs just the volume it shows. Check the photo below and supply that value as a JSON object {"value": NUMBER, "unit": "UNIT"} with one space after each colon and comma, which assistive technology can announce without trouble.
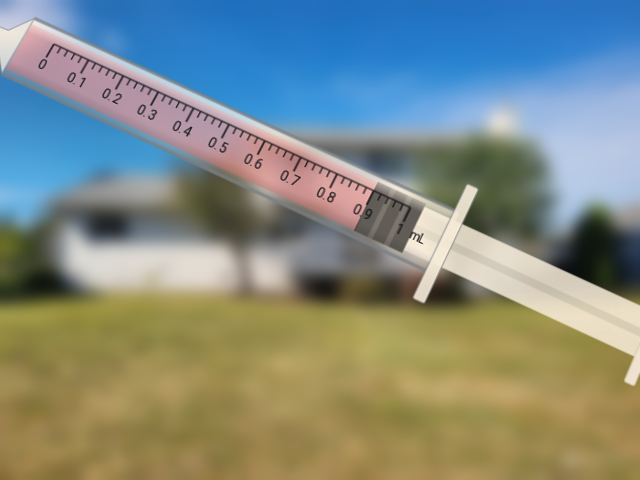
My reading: {"value": 0.9, "unit": "mL"}
